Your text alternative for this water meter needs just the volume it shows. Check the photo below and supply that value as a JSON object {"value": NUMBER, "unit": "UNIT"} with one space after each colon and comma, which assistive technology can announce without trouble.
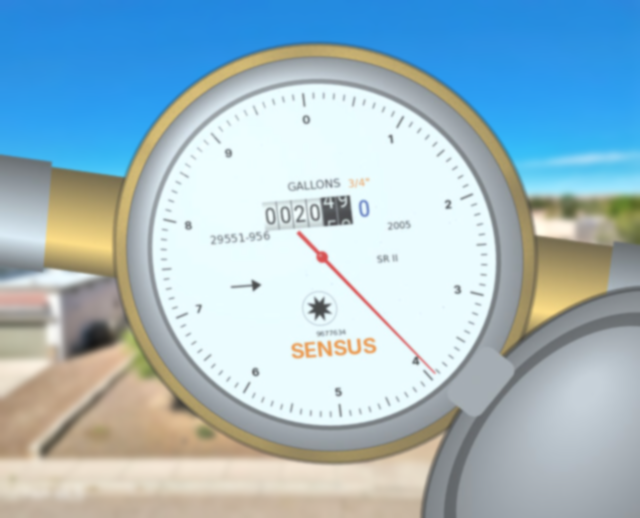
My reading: {"value": 20493.9, "unit": "gal"}
